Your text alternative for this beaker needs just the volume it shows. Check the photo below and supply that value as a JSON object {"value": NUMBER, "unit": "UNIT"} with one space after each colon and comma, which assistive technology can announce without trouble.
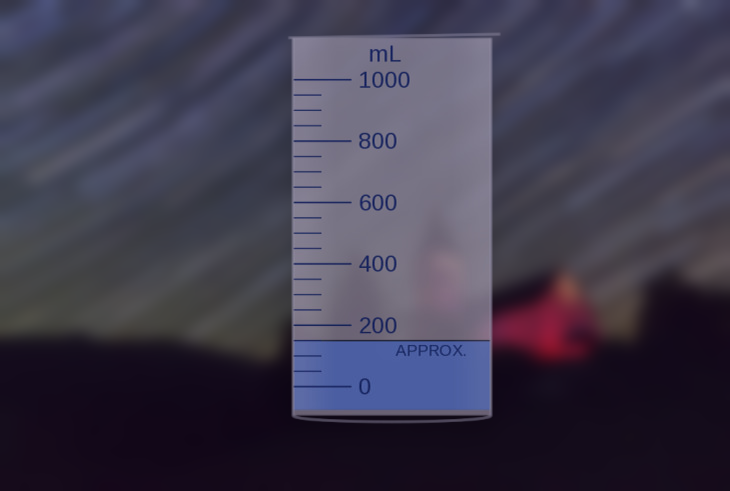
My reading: {"value": 150, "unit": "mL"}
